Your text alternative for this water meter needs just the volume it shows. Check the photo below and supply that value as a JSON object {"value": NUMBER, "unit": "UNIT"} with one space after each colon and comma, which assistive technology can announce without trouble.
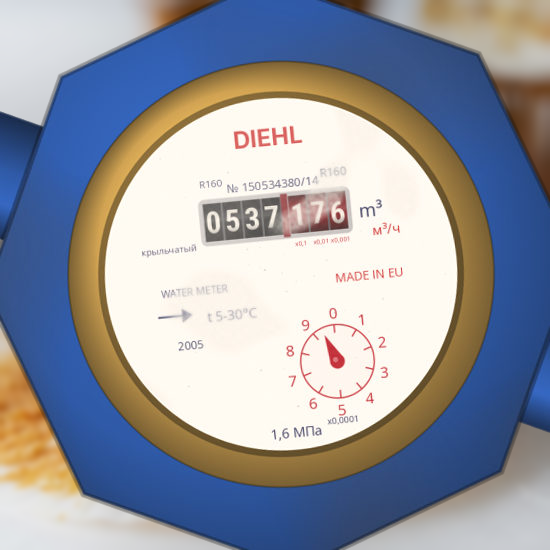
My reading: {"value": 537.1759, "unit": "m³"}
